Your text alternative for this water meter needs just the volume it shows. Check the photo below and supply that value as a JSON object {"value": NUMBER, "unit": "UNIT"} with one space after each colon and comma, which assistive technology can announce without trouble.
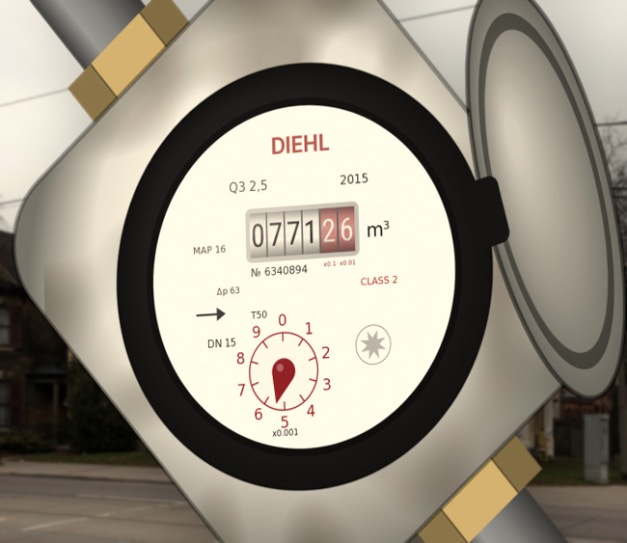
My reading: {"value": 771.265, "unit": "m³"}
